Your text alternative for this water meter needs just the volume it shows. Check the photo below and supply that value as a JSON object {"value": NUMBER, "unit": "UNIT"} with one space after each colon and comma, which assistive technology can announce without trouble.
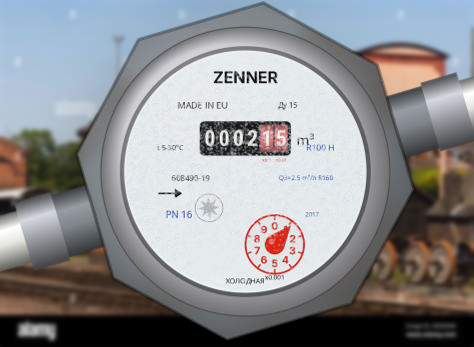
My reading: {"value": 2.151, "unit": "m³"}
